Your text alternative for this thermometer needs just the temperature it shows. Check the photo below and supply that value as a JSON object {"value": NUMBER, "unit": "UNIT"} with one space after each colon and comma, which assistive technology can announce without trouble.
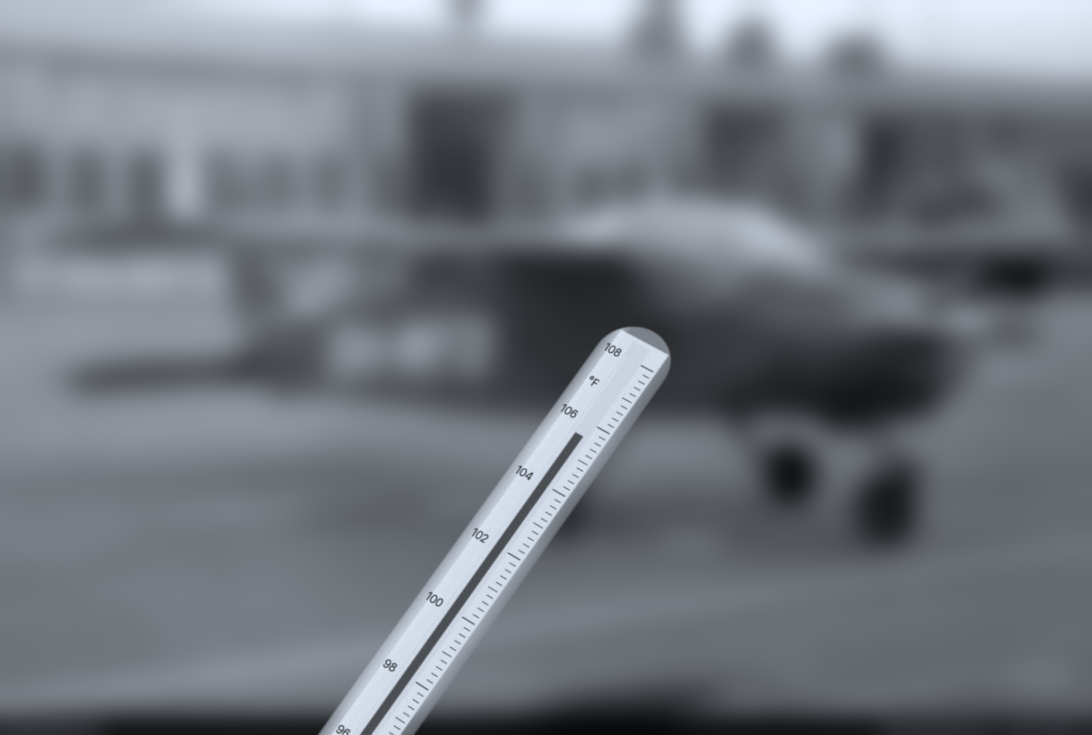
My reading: {"value": 105.6, "unit": "°F"}
